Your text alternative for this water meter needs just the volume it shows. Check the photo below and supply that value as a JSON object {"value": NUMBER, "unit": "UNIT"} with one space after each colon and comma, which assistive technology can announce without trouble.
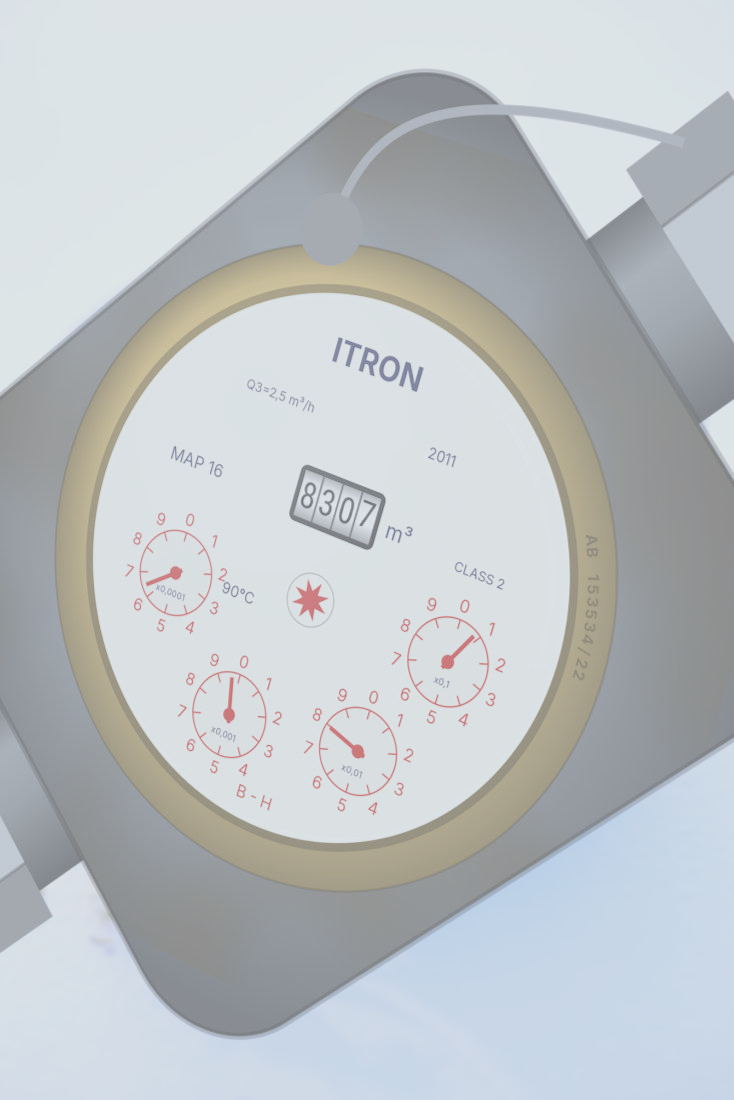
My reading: {"value": 8307.0796, "unit": "m³"}
